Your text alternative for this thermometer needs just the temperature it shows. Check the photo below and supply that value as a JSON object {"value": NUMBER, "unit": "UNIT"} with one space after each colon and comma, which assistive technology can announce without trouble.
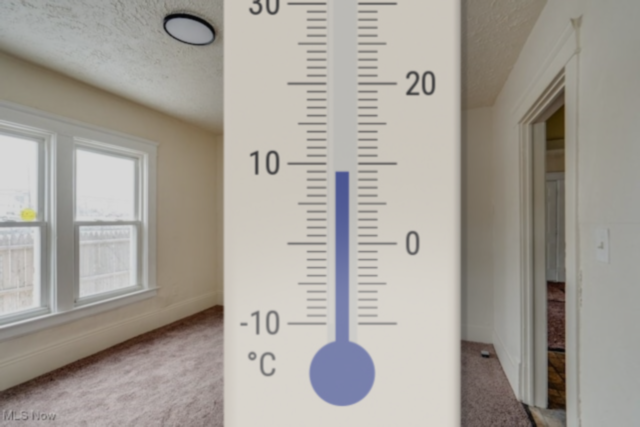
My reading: {"value": 9, "unit": "°C"}
